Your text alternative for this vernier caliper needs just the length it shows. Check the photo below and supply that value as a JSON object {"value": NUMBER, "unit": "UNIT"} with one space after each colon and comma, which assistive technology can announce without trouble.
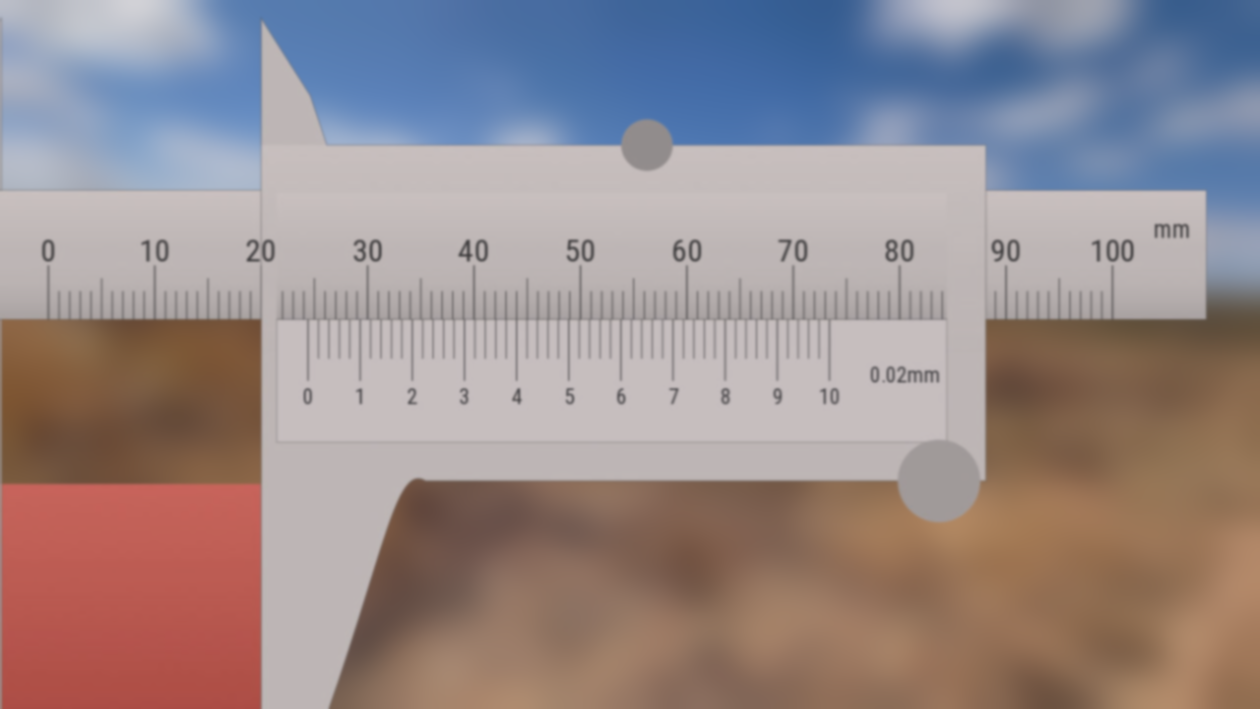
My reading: {"value": 24.4, "unit": "mm"}
